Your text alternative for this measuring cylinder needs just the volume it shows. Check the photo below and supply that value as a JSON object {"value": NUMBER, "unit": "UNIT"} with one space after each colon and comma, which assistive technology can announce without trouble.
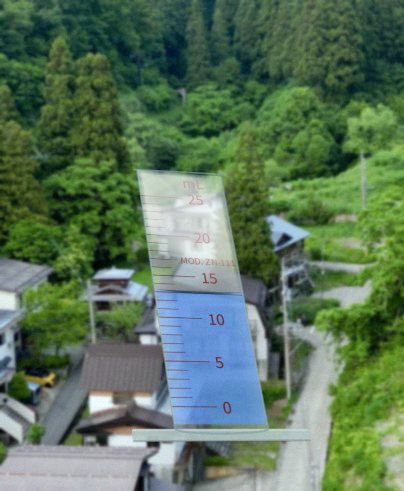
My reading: {"value": 13, "unit": "mL"}
